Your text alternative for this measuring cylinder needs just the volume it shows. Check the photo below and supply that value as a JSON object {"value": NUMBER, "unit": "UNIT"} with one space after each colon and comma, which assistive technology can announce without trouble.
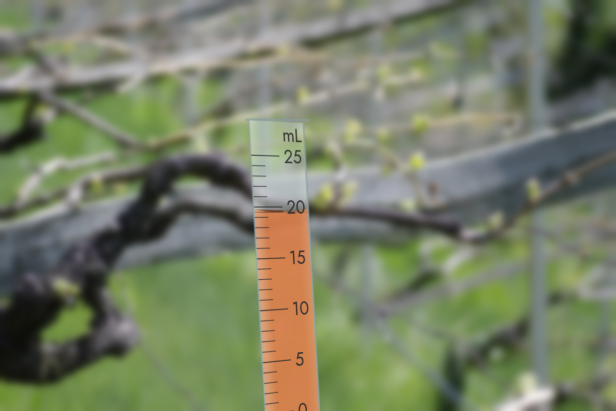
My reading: {"value": 19.5, "unit": "mL"}
